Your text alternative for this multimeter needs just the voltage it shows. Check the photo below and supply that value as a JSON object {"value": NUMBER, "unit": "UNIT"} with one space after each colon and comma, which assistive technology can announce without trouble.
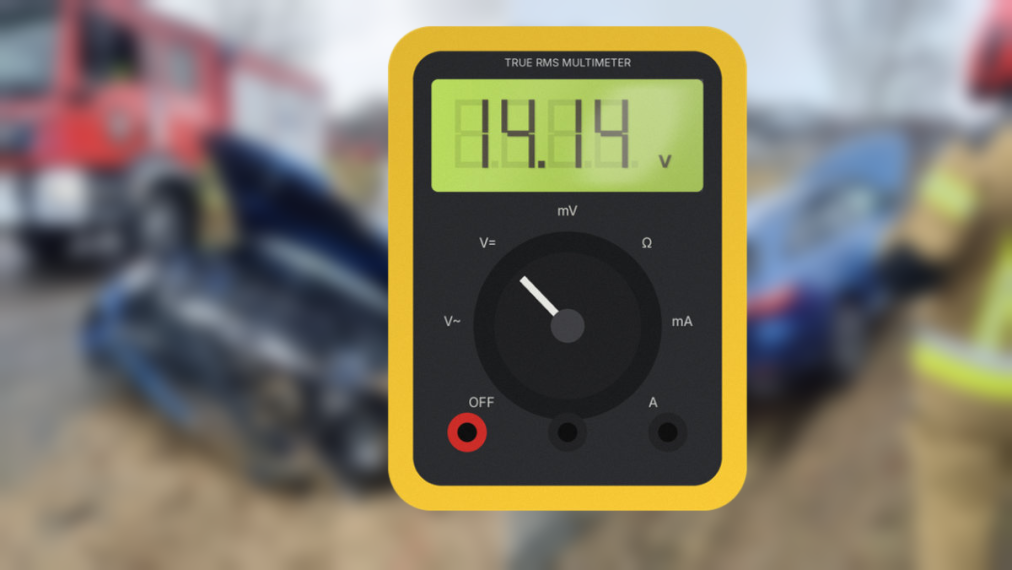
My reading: {"value": 14.14, "unit": "V"}
